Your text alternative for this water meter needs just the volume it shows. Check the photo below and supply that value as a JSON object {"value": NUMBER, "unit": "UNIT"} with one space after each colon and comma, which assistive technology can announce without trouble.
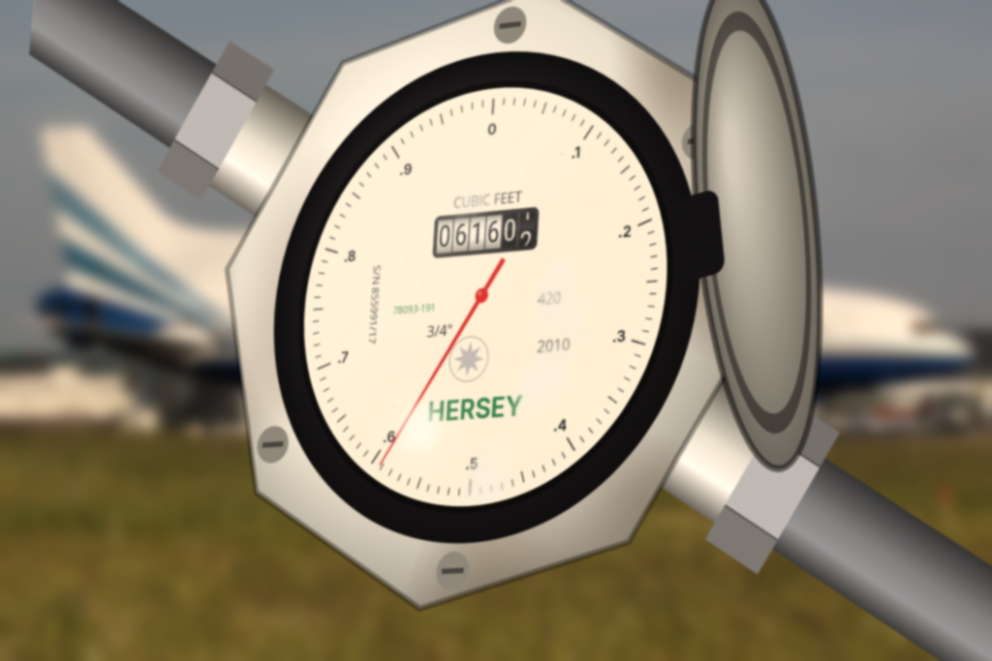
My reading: {"value": 61601.59, "unit": "ft³"}
